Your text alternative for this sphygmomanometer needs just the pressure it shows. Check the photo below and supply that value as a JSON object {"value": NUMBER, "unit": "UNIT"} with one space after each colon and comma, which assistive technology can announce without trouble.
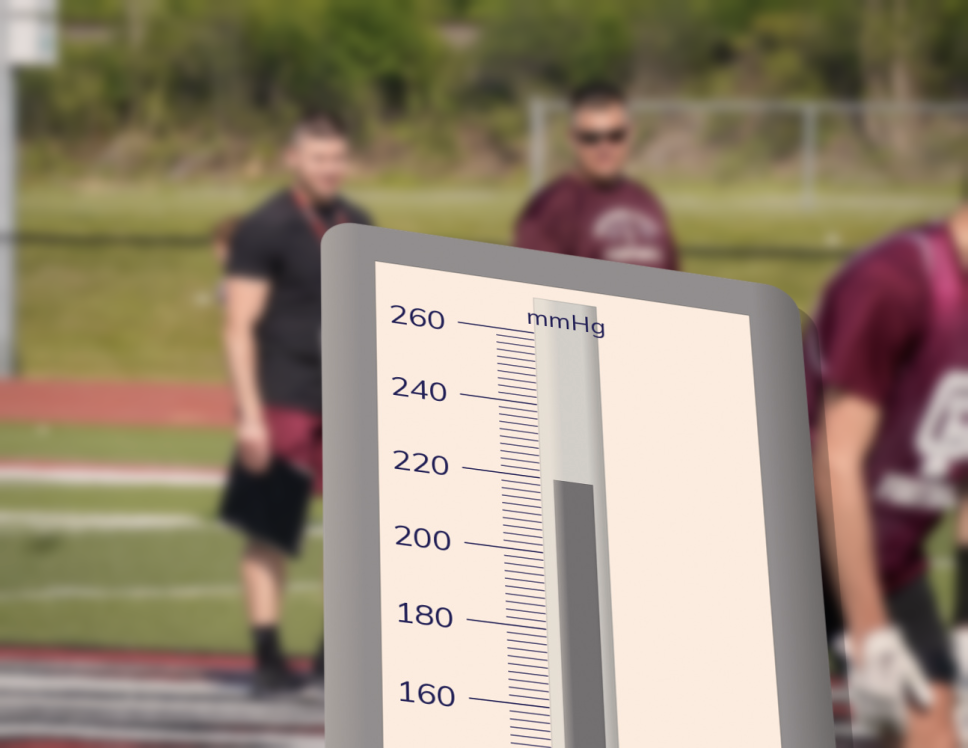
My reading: {"value": 220, "unit": "mmHg"}
